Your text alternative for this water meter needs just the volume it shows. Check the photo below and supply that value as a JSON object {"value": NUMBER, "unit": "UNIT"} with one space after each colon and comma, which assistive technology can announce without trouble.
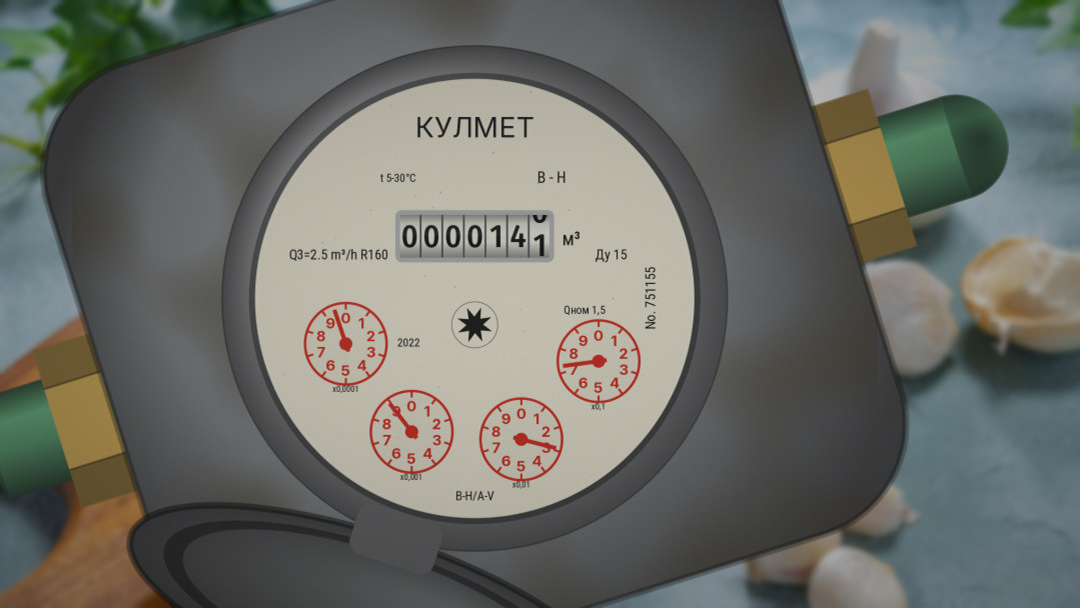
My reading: {"value": 140.7289, "unit": "m³"}
